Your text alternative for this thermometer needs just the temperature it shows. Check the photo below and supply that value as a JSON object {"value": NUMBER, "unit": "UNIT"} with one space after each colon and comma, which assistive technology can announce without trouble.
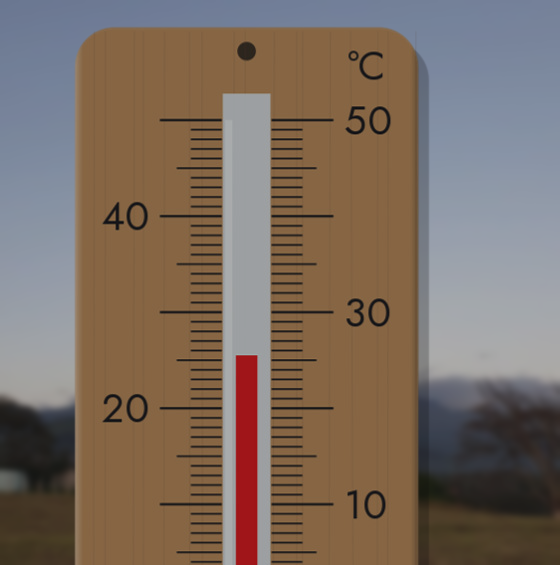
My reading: {"value": 25.5, "unit": "°C"}
